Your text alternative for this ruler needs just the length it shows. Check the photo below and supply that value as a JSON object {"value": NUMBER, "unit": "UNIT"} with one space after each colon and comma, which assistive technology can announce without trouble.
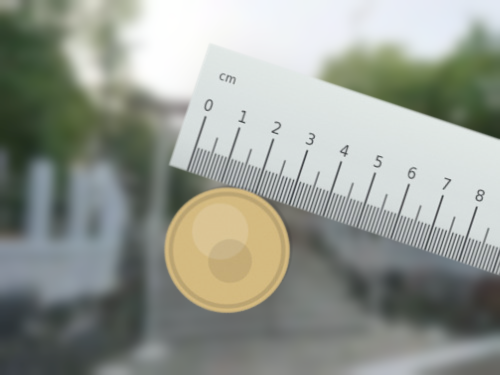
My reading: {"value": 3.5, "unit": "cm"}
